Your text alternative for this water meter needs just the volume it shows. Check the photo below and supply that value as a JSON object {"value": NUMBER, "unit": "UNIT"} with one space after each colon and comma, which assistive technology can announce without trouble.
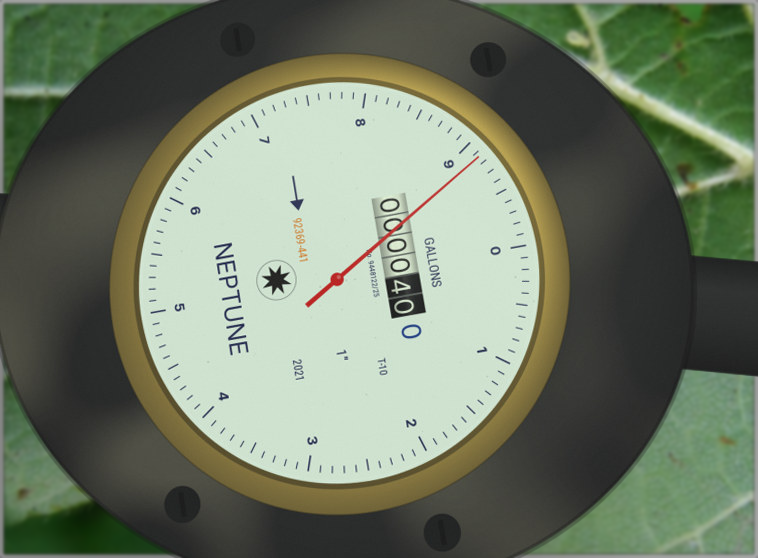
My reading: {"value": 399.1, "unit": "gal"}
